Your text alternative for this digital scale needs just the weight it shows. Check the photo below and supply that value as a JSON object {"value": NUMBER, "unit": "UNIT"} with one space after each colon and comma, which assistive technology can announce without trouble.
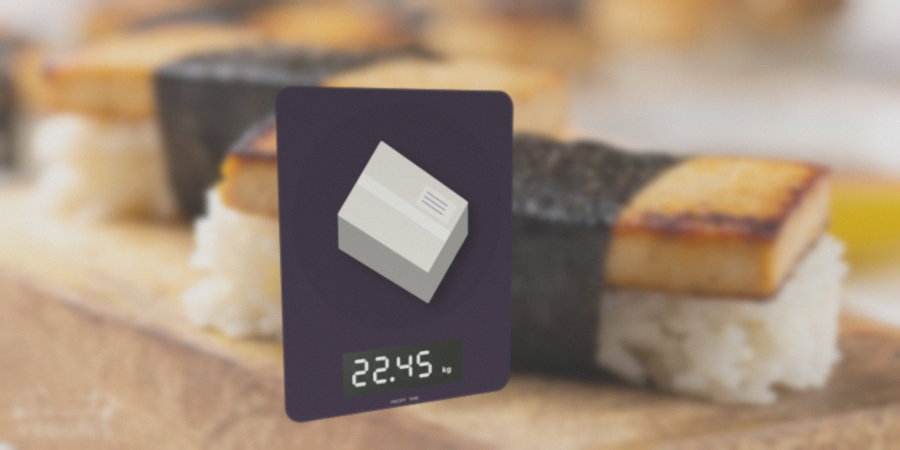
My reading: {"value": 22.45, "unit": "kg"}
